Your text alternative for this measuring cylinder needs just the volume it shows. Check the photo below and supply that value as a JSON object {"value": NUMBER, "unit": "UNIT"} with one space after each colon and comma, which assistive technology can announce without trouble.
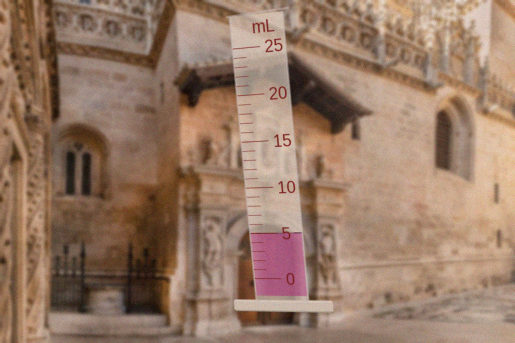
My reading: {"value": 5, "unit": "mL"}
